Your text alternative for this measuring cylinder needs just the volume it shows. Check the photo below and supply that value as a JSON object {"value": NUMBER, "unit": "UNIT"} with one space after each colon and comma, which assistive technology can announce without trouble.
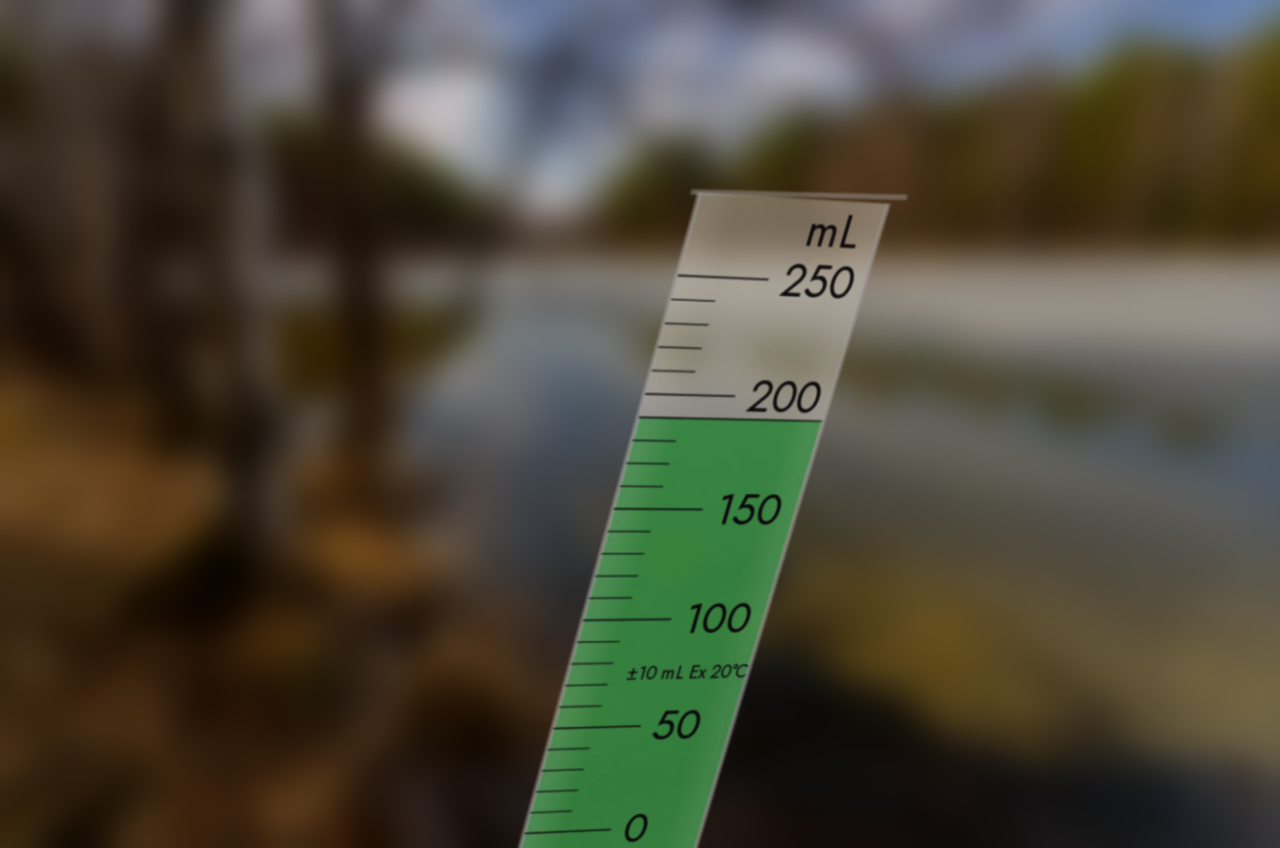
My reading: {"value": 190, "unit": "mL"}
